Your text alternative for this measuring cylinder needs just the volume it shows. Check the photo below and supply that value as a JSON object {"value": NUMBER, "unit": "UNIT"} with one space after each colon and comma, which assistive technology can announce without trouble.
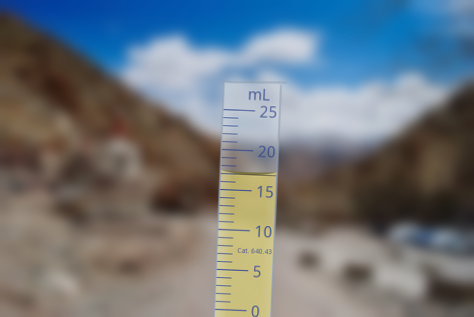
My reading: {"value": 17, "unit": "mL"}
